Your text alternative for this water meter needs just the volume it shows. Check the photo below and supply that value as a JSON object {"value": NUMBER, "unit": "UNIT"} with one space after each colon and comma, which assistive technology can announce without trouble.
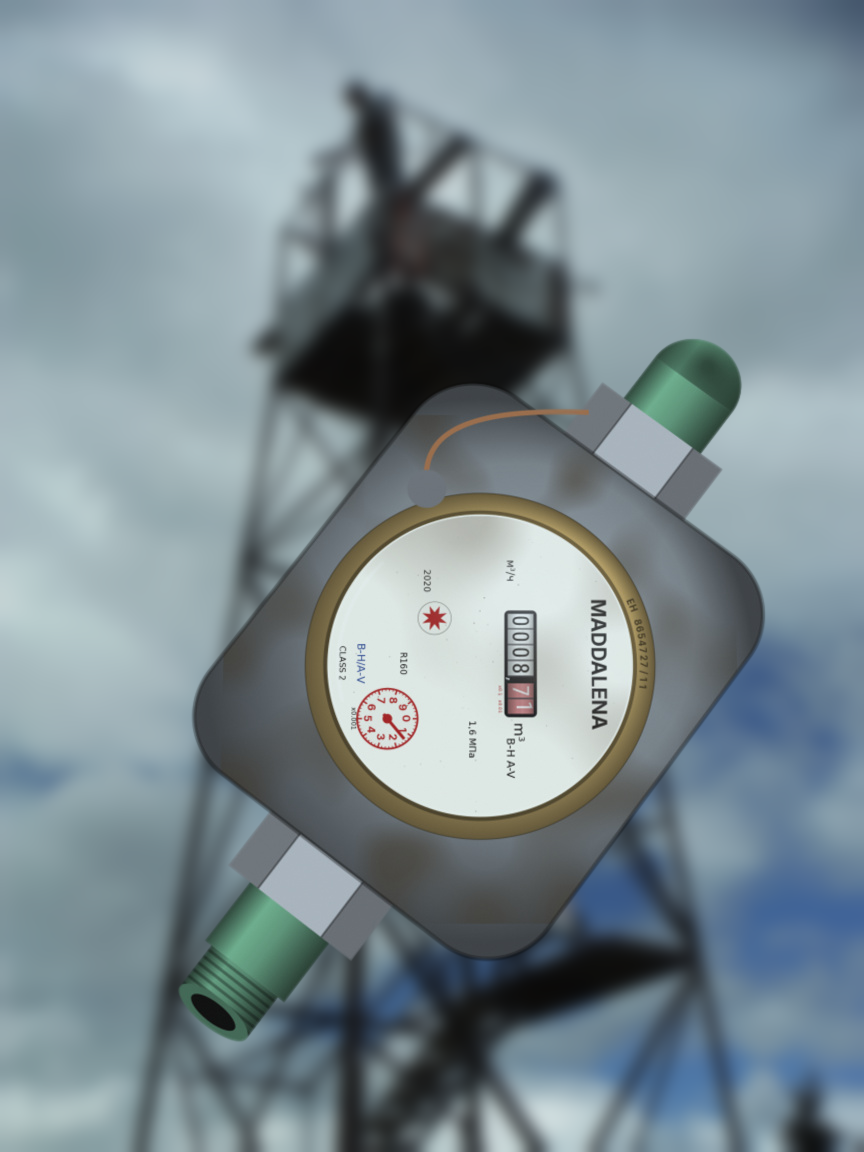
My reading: {"value": 8.711, "unit": "m³"}
